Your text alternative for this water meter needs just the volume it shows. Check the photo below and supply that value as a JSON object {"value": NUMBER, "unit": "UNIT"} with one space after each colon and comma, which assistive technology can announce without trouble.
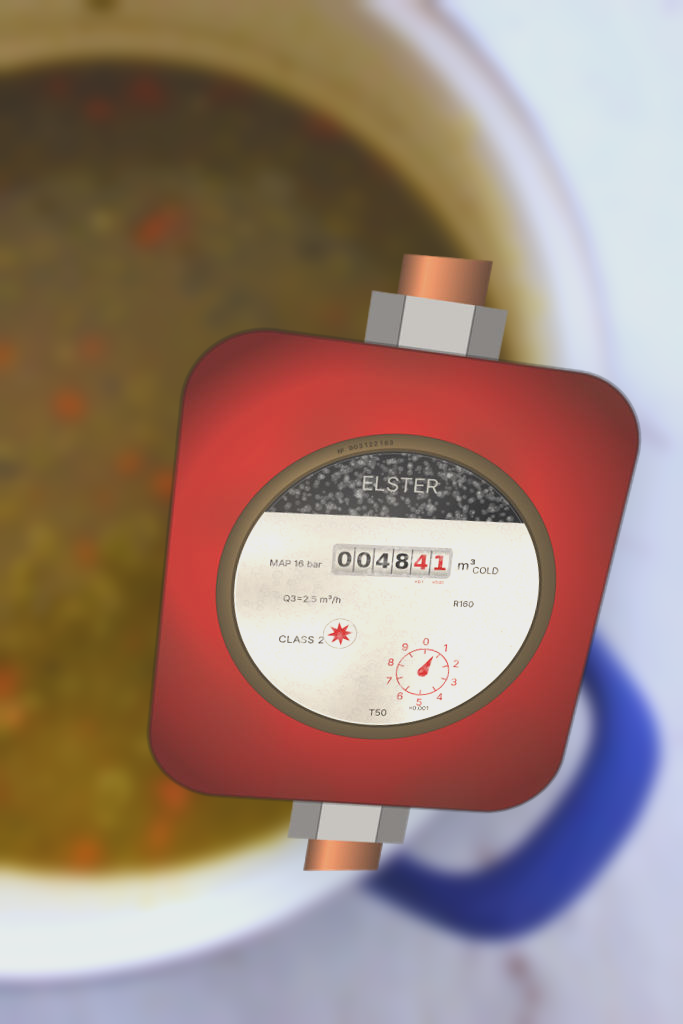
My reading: {"value": 48.410, "unit": "m³"}
